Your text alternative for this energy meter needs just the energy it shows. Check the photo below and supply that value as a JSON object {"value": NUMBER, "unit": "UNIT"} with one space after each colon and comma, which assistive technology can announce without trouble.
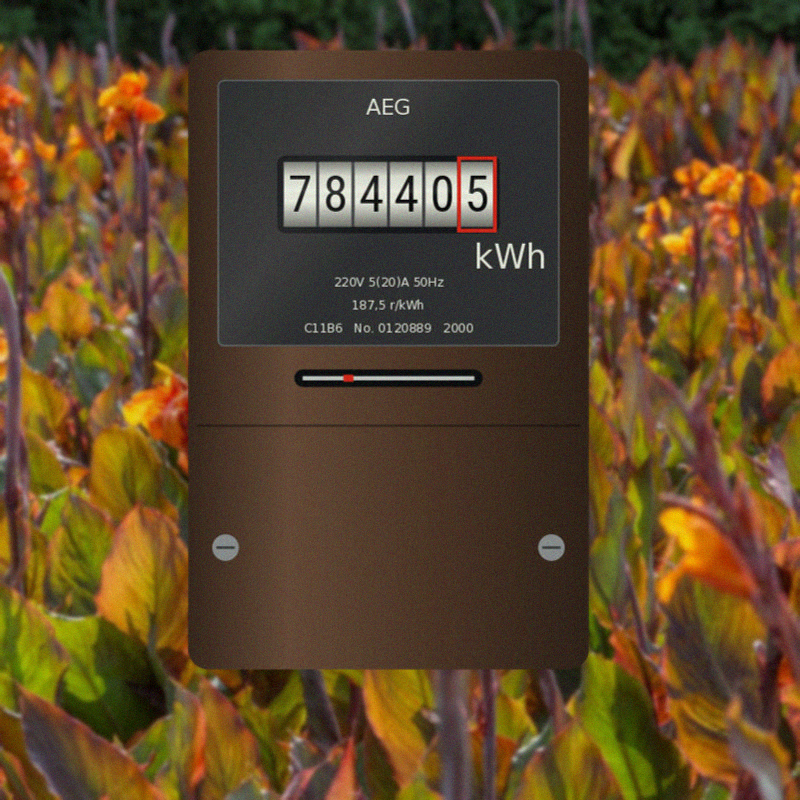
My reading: {"value": 78440.5, "unit": "kWh"}
